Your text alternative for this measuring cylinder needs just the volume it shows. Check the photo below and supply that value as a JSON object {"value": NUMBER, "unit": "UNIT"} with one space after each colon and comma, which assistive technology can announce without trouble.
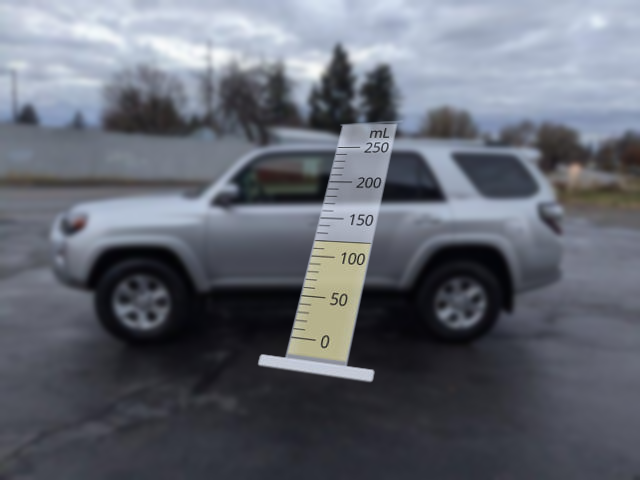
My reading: {"value": 120, "unit": "mL"}
